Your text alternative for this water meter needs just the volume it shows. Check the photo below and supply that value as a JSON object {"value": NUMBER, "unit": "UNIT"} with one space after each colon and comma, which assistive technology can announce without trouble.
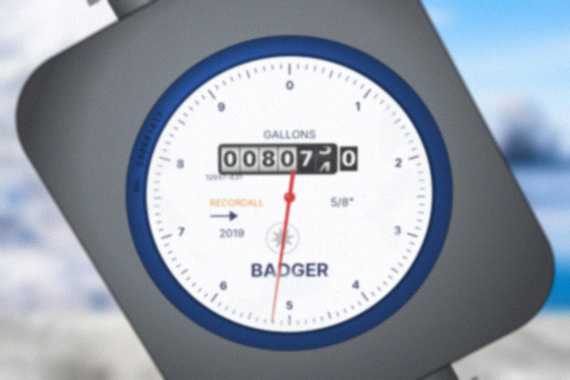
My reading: {"value": 80735.2, "unit": "gal"}
